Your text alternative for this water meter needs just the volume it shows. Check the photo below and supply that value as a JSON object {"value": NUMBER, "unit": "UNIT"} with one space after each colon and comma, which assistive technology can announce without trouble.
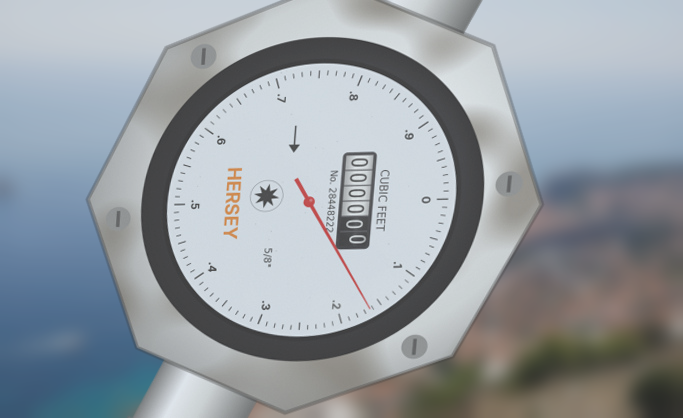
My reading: {"value": 0.16, "unit": "ft³"}
